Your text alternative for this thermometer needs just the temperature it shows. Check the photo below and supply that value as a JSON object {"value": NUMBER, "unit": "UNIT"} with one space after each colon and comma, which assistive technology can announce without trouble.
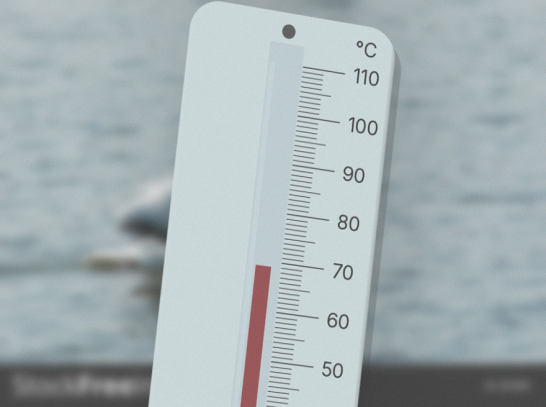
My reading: {"value": 69, "unit": "°C"}
